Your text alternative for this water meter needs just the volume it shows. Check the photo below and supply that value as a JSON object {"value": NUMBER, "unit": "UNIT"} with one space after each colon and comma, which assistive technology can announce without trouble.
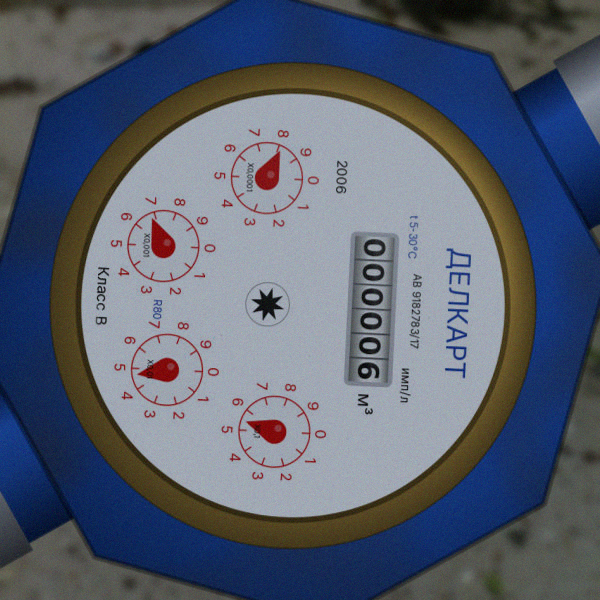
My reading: {"value": 6.5468, "unit": "m³"}
